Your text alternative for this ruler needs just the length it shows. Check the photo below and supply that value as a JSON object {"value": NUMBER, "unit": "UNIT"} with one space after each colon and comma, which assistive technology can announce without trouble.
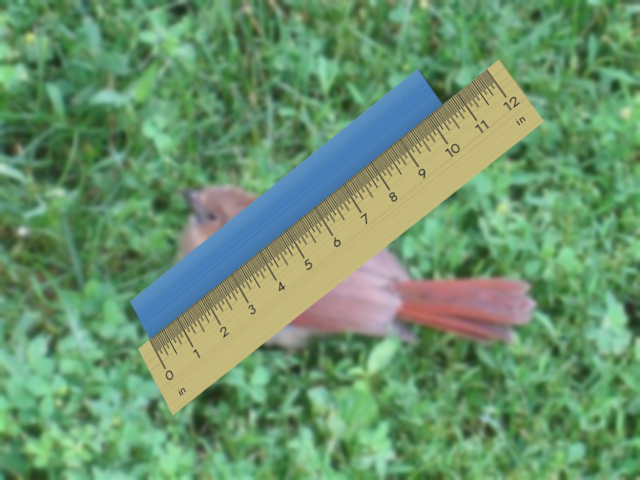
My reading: {"value": 10.5, "unit": "in"}
